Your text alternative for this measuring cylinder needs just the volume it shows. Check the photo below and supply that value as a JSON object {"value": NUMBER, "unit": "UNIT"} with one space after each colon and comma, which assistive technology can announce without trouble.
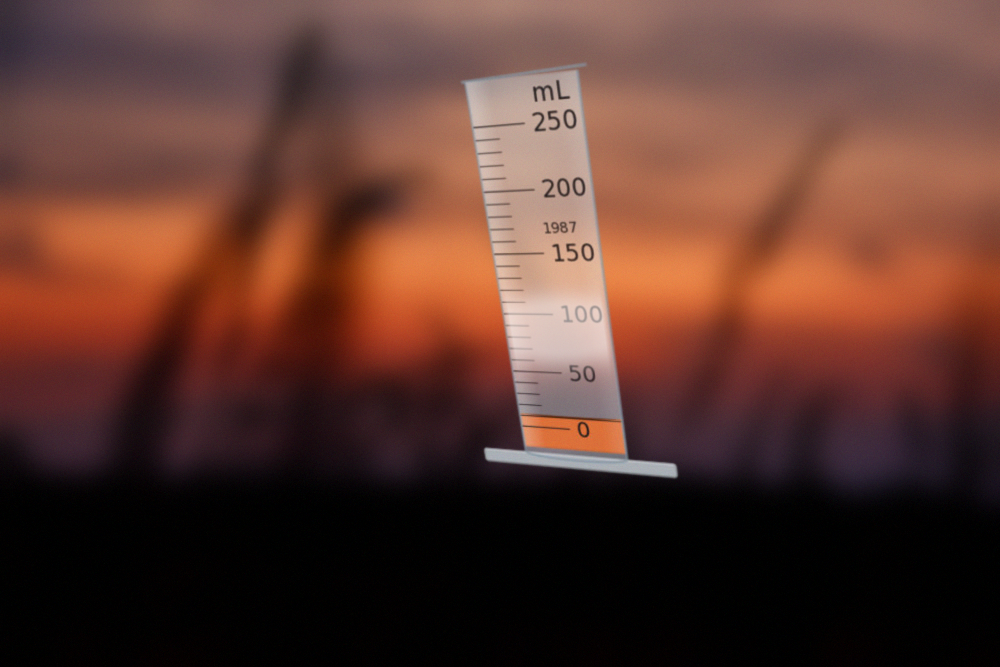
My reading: {"value": 10, "unit": "mL"}
